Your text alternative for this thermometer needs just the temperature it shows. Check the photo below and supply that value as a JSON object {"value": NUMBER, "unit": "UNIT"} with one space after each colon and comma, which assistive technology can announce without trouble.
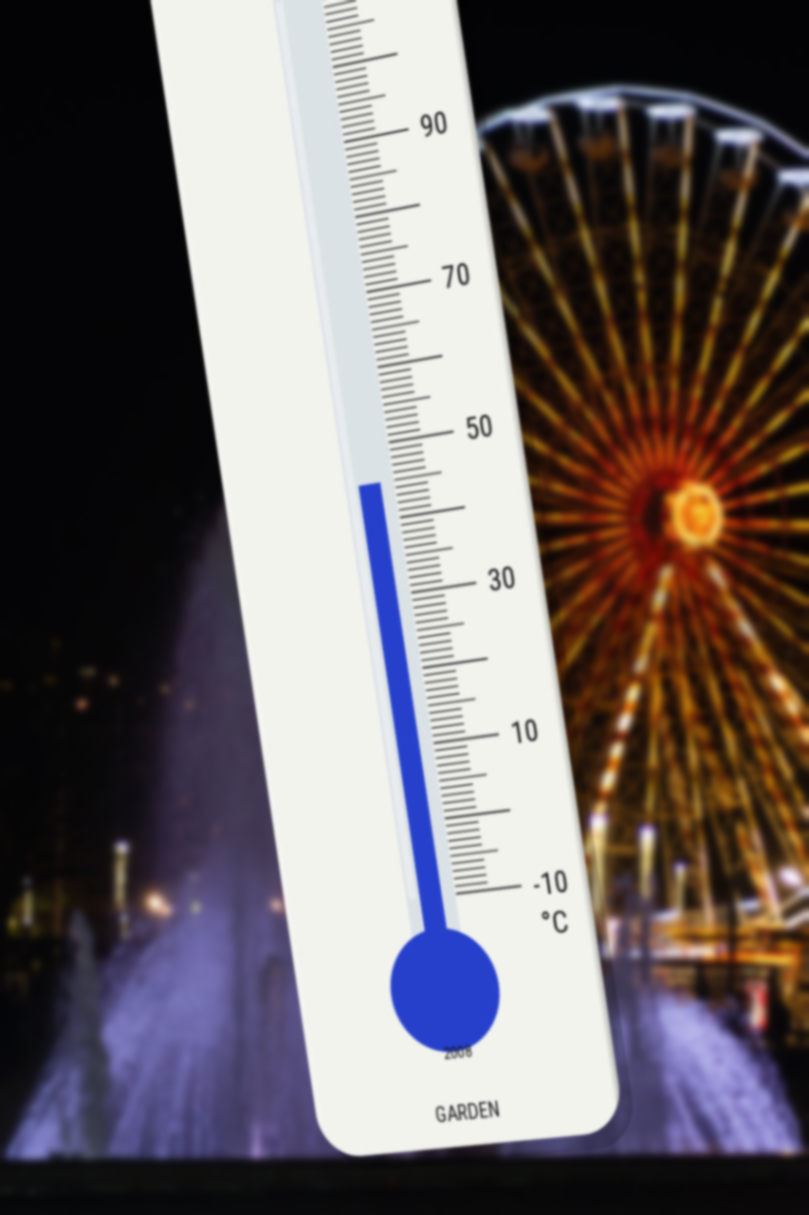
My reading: {"value": 45, "unit": "°C"}
